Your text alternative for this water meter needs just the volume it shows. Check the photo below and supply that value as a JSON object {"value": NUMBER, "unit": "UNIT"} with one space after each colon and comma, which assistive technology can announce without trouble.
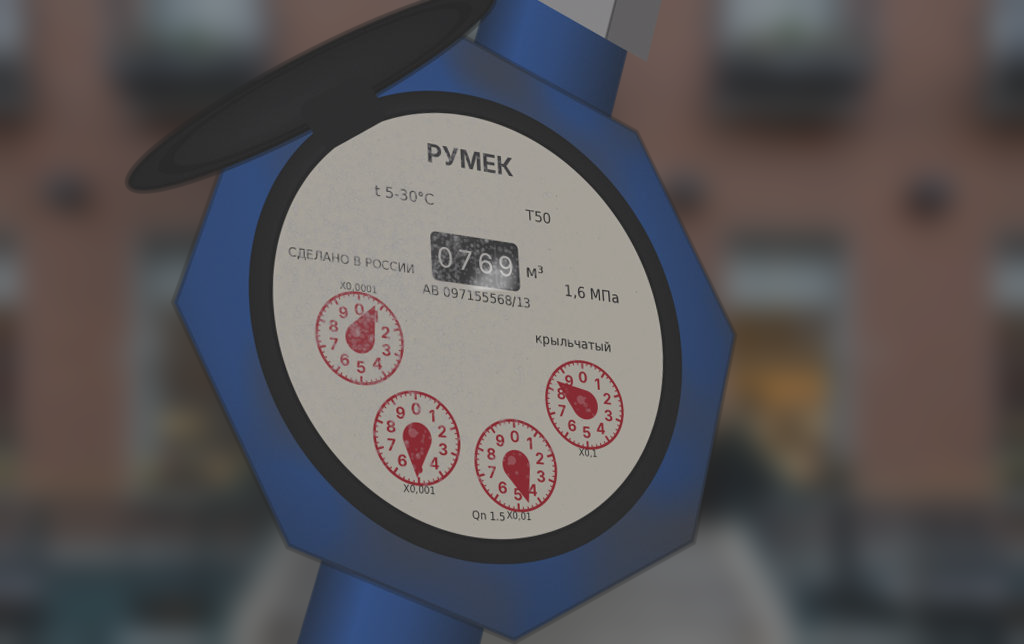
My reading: {"value": 769.8450, "unit": "m³"}
